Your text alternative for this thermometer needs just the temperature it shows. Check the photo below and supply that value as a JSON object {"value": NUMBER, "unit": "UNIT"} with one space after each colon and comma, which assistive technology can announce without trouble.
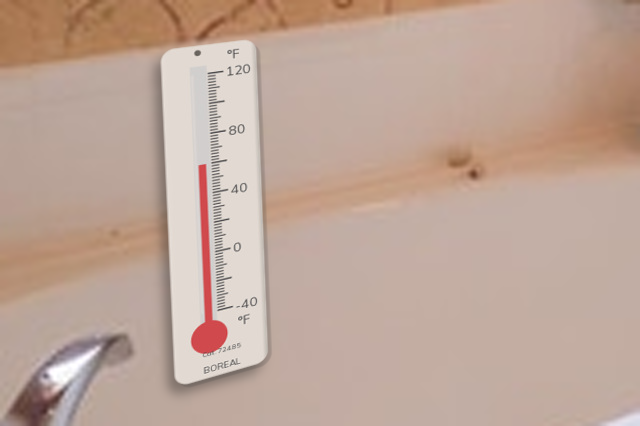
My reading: {"value": 60, "unit": "°F"}
